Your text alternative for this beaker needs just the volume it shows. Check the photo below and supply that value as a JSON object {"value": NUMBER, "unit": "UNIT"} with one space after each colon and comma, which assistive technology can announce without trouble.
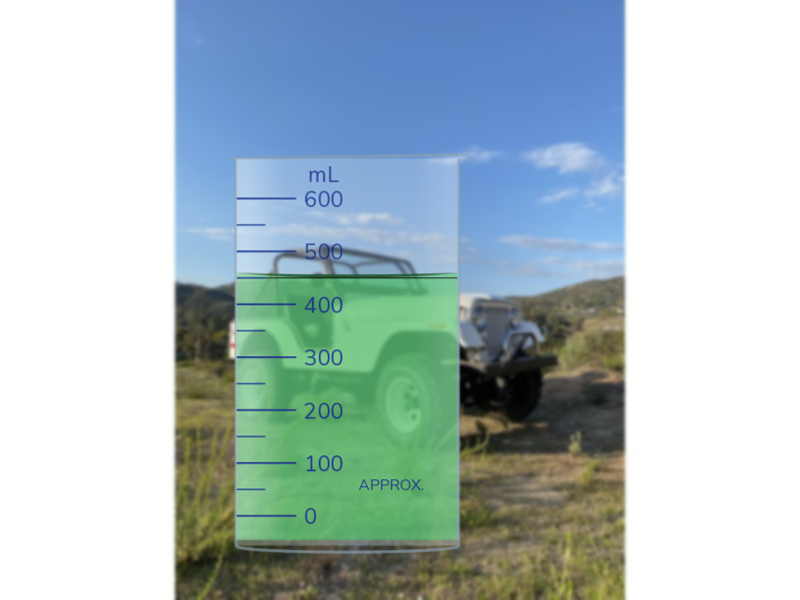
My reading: {"value": 450, "unit": "mL"}
